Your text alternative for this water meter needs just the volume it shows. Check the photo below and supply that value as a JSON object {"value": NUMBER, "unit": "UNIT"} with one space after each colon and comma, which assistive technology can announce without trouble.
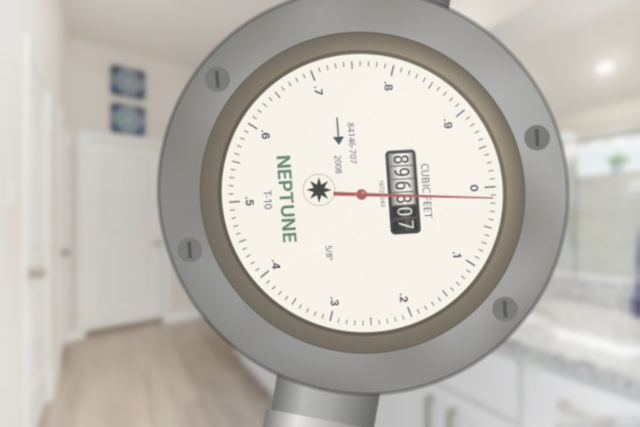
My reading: {"value": 896807.01, "unit": "ft³"}
